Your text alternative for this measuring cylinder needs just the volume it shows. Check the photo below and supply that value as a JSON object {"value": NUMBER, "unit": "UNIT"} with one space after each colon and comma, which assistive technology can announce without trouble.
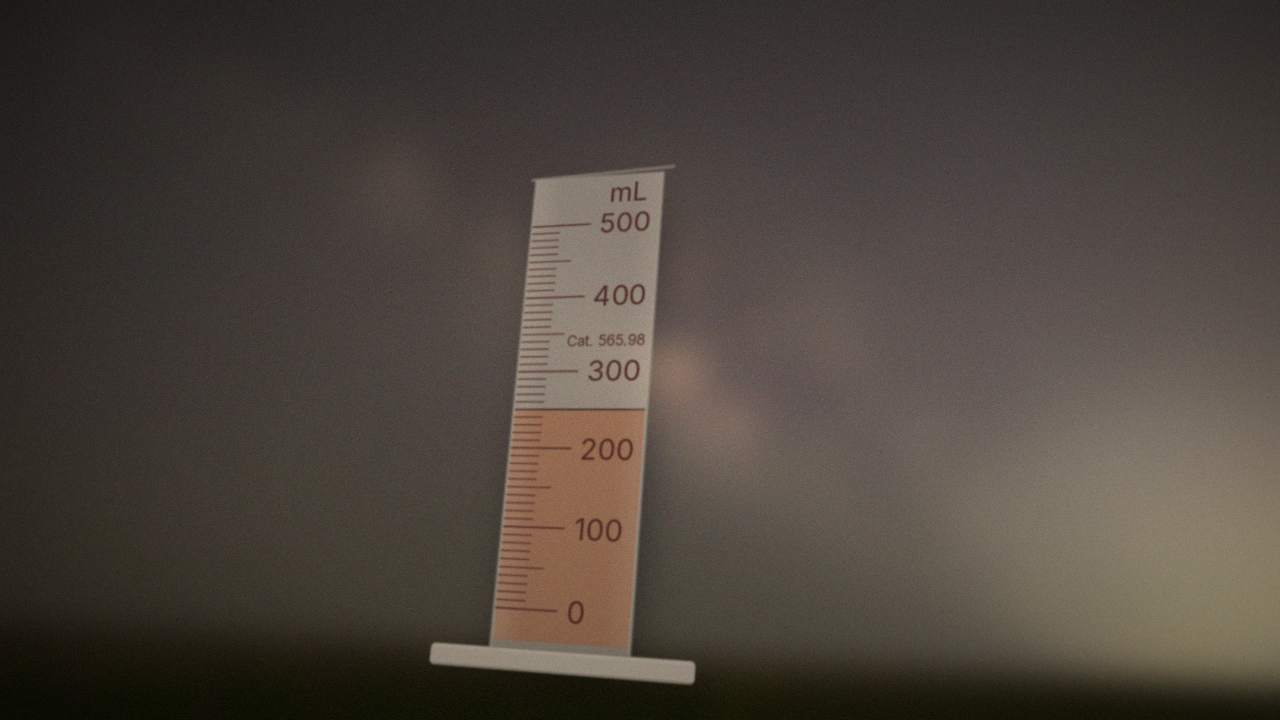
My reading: {"value": 250, "unit": "mL"}
